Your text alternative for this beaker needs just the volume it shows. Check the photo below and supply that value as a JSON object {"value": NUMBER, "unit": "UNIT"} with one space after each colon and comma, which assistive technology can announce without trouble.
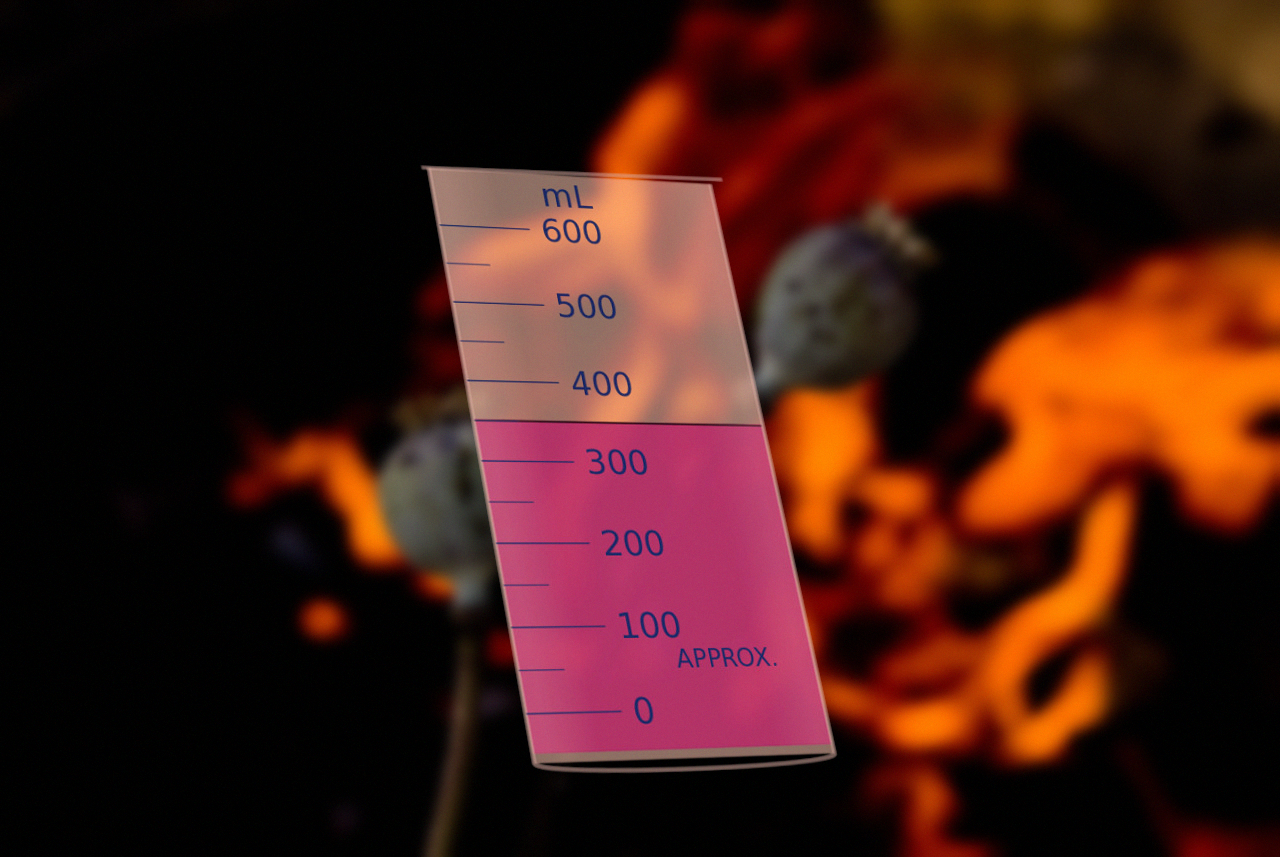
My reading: {"value": 350, "unit": "mL"}
